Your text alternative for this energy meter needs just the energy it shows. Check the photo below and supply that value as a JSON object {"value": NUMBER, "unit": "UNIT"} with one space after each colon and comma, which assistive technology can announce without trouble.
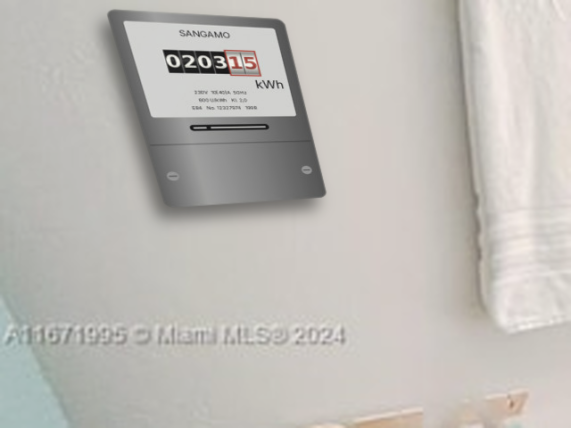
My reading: {"value": 203.15, "unit": "kWh"}
